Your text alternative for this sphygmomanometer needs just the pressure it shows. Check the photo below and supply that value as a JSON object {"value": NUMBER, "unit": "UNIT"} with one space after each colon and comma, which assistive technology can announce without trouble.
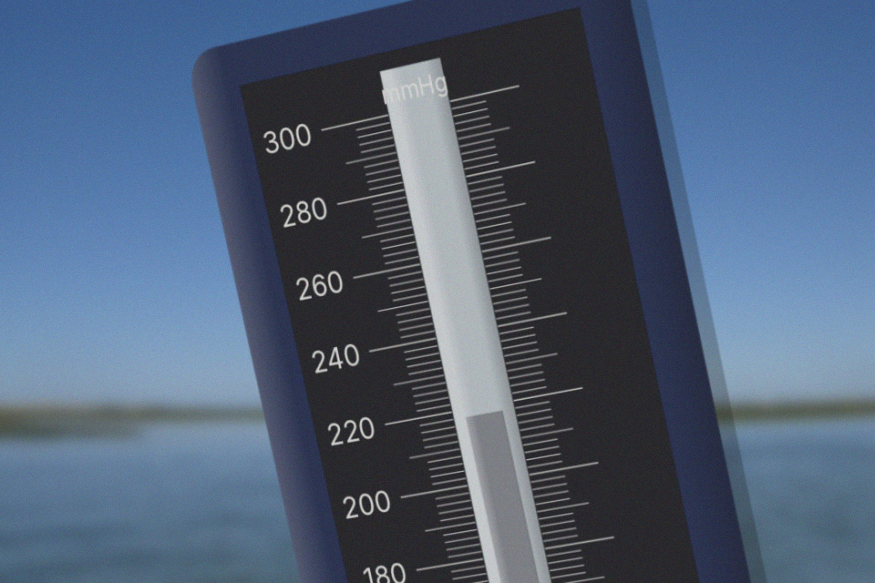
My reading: {"value": 218, "unit": "mmHg"}
